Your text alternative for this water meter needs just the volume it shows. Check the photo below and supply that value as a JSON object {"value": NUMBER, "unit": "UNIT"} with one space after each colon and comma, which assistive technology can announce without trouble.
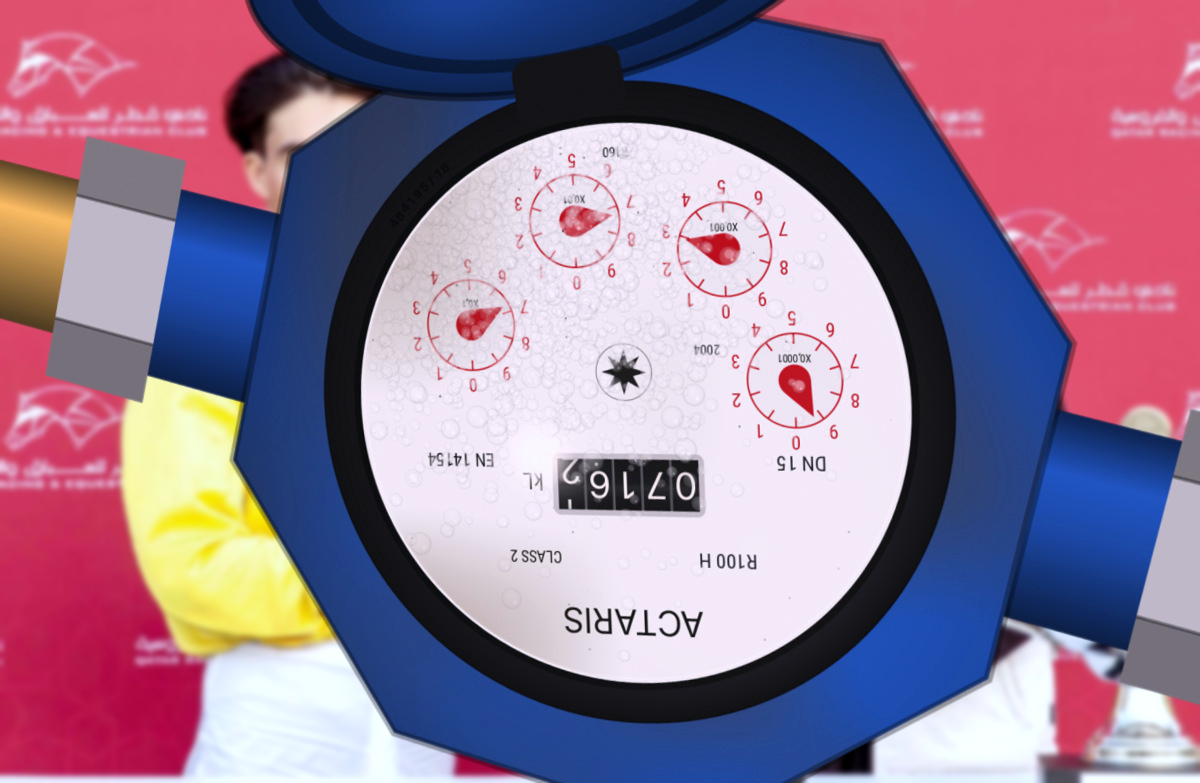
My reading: {"value": 7161.6729, "unit": "kL"}
